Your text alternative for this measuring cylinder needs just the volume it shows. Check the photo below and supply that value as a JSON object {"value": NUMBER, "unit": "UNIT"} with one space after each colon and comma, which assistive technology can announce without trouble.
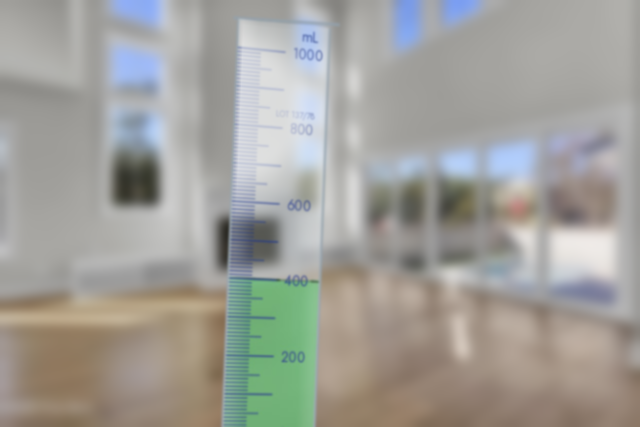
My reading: {"value": 400, "unit": "mL"}
